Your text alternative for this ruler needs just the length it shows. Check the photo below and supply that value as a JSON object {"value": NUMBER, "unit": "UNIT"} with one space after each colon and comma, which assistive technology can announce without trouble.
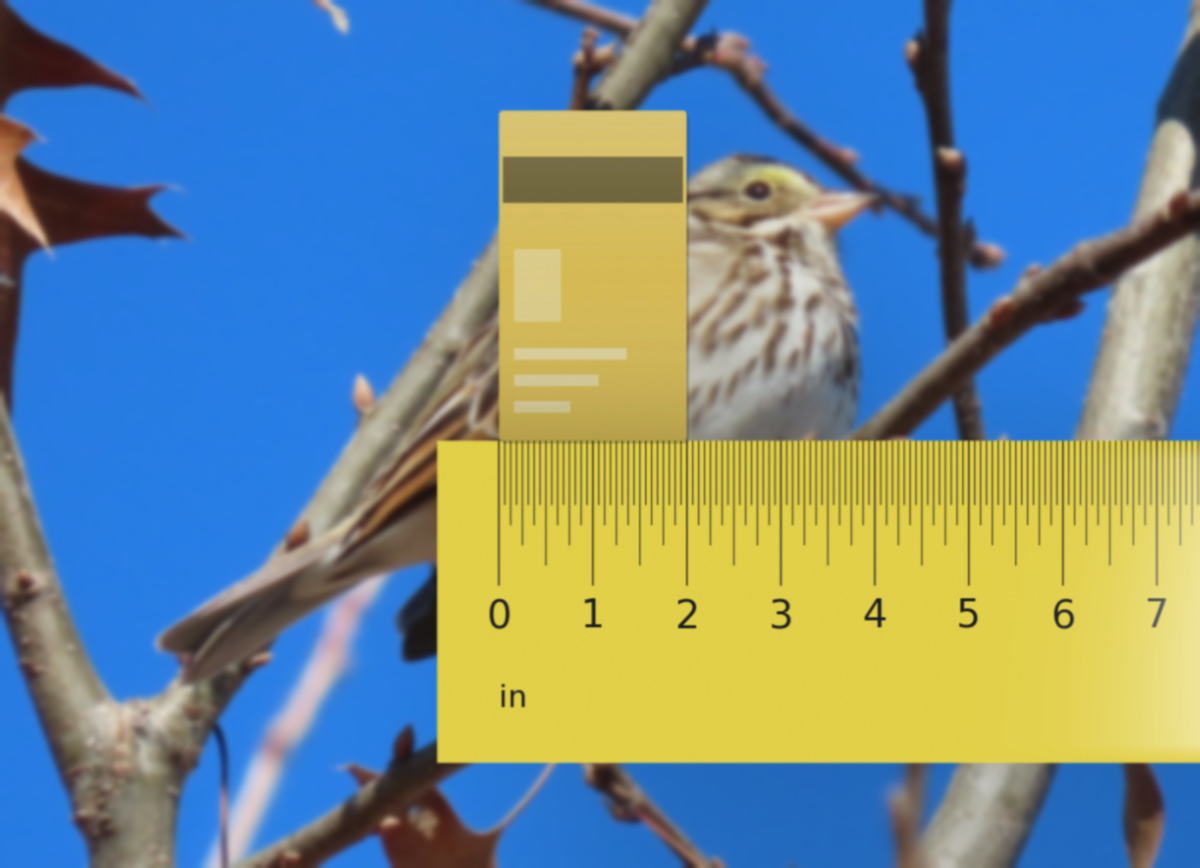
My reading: {"value": 2, "unit": "in"}
